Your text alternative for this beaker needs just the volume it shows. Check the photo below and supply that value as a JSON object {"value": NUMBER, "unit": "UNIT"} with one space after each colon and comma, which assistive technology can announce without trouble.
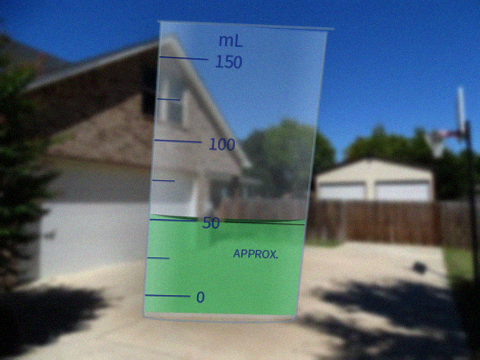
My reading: {"value": 50, "unit": "mL"}
